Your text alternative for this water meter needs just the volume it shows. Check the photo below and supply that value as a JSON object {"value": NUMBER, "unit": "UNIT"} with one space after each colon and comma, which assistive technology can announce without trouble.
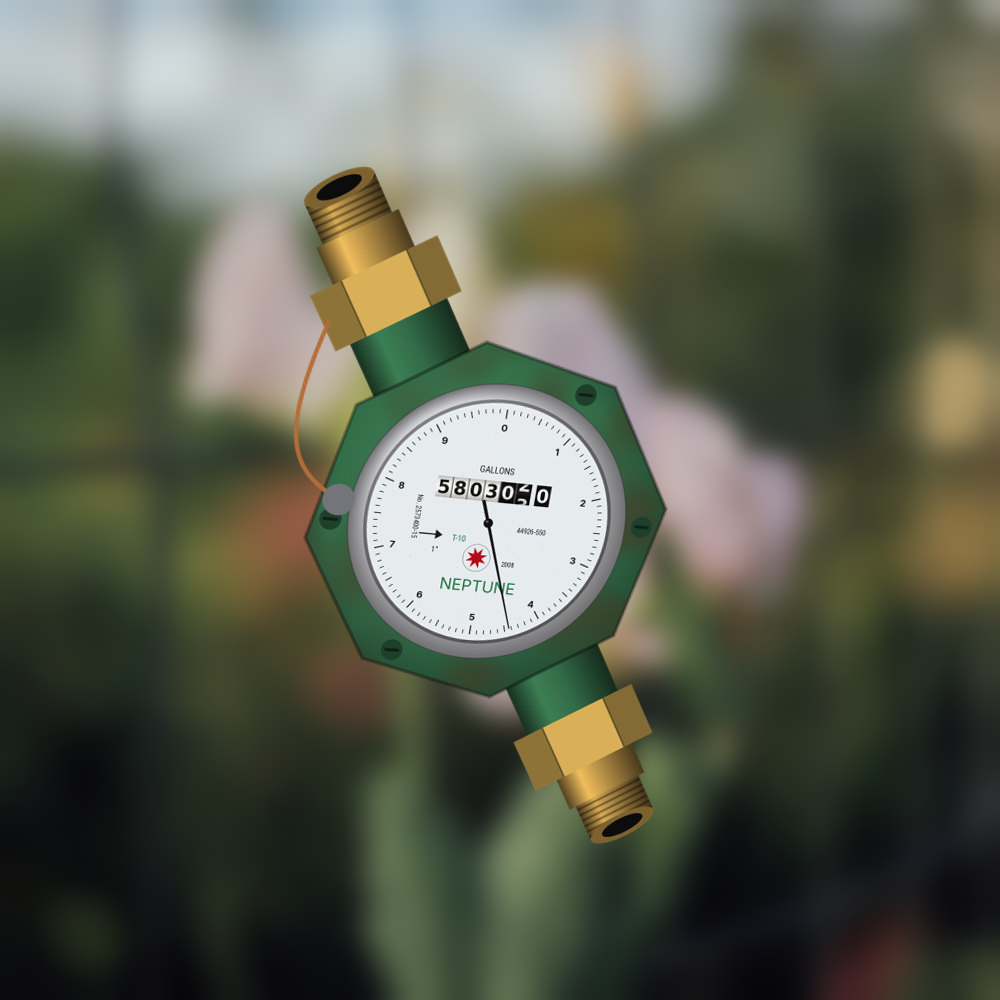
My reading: {"value": 5803024.4, "unit": "gal"}
